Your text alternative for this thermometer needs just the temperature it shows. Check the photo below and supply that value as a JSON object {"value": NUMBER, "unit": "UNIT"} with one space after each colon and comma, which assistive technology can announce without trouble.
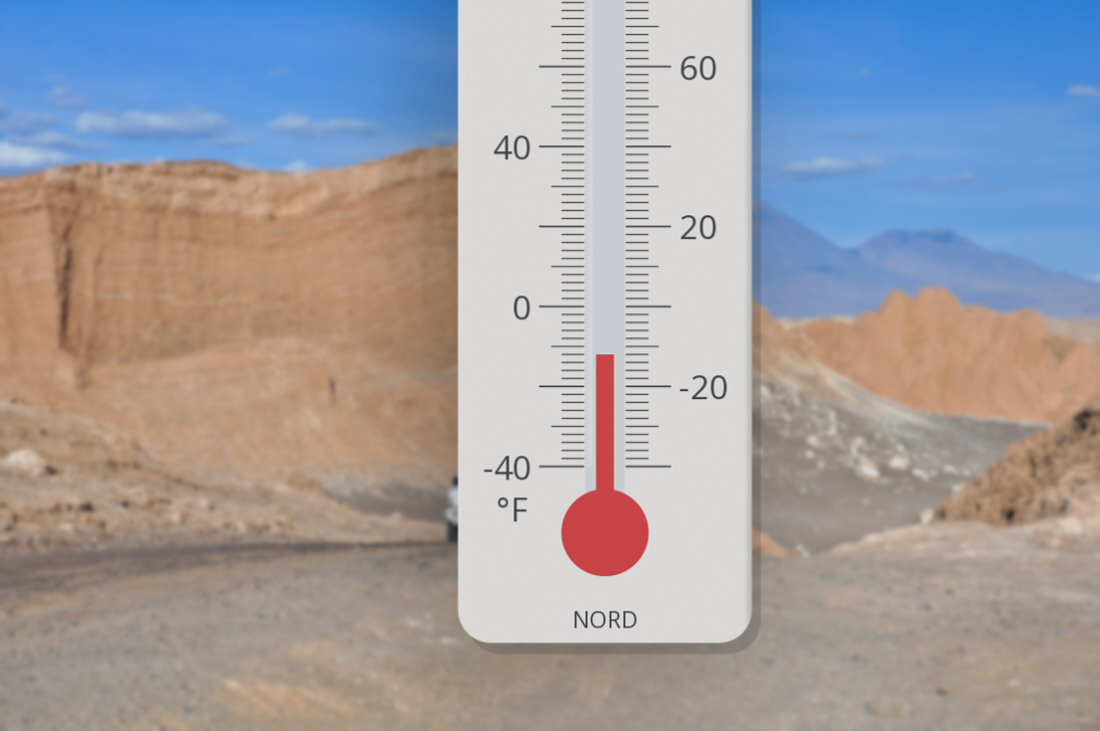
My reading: {"value": -12, "unit": "°F"}
